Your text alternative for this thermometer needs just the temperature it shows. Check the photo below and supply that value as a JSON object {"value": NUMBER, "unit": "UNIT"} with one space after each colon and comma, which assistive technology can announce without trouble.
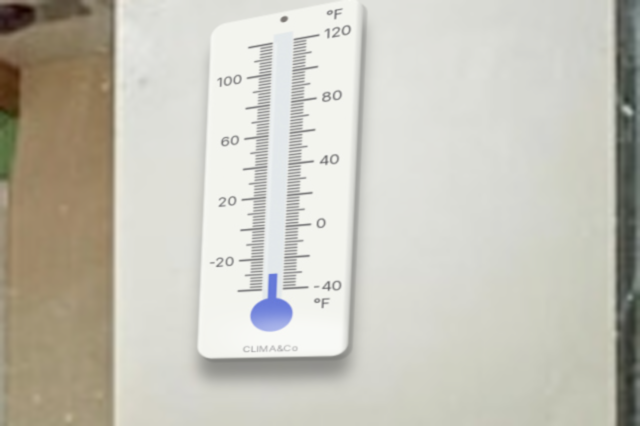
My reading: {"value": -30, "unit": "°F"}
